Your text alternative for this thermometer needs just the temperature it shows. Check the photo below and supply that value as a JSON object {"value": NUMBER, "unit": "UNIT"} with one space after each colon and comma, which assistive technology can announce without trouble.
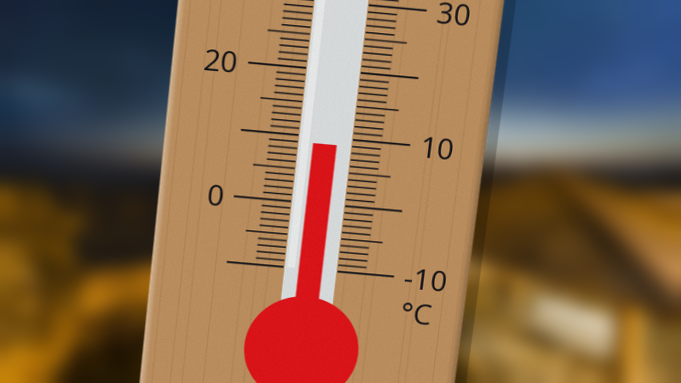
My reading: {"value": 9, "unit": "°C"}
